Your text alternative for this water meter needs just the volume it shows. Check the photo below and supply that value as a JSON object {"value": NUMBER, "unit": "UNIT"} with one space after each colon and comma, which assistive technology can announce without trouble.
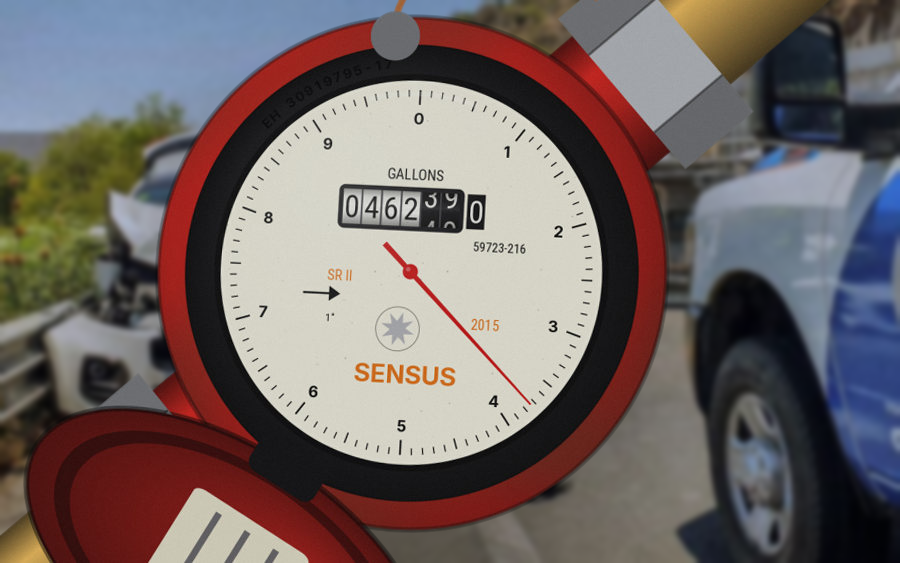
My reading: {"value": 462393.7, "unit": "gal"}
